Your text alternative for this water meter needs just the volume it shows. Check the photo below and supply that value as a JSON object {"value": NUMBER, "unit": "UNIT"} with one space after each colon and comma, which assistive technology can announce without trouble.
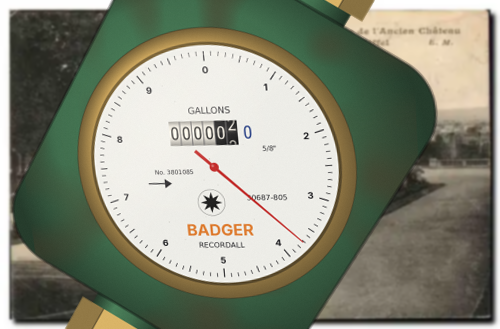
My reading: {"value": 23.7, "unit": "gal"}
